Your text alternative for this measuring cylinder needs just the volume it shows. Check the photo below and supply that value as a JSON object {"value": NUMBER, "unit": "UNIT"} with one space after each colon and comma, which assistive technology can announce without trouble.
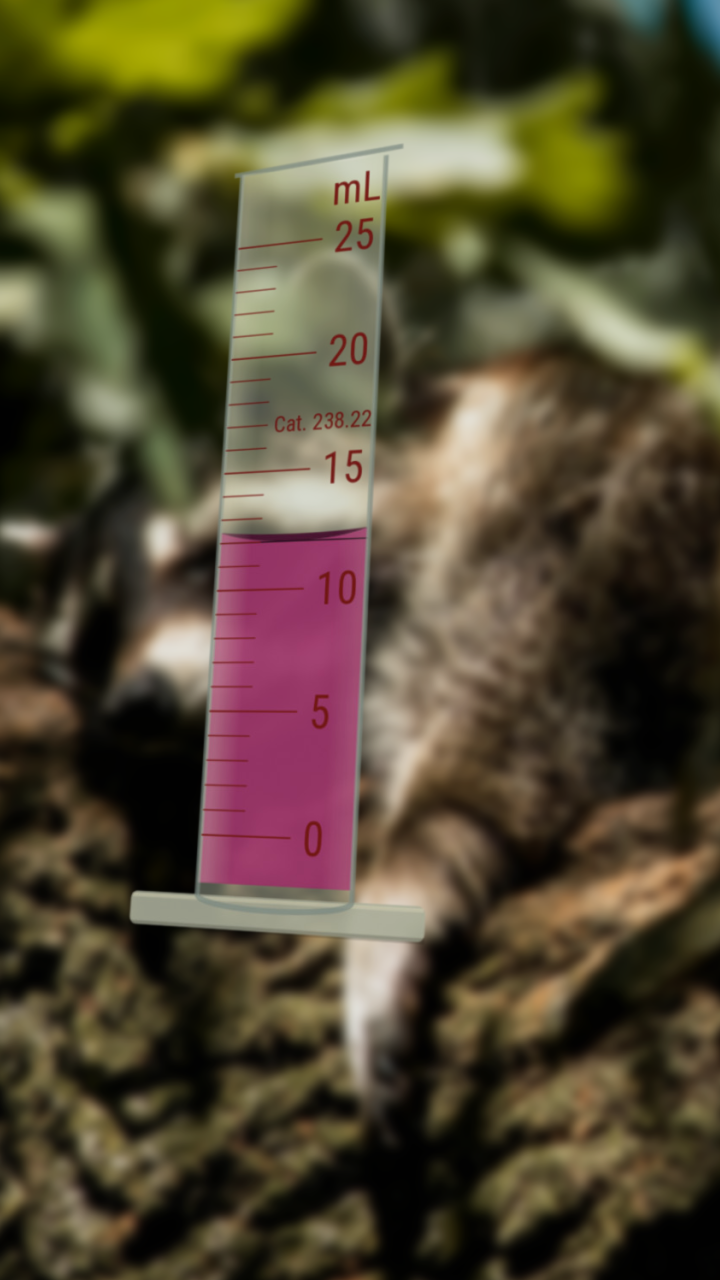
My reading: {"value": 12, "unit": "mL"}
